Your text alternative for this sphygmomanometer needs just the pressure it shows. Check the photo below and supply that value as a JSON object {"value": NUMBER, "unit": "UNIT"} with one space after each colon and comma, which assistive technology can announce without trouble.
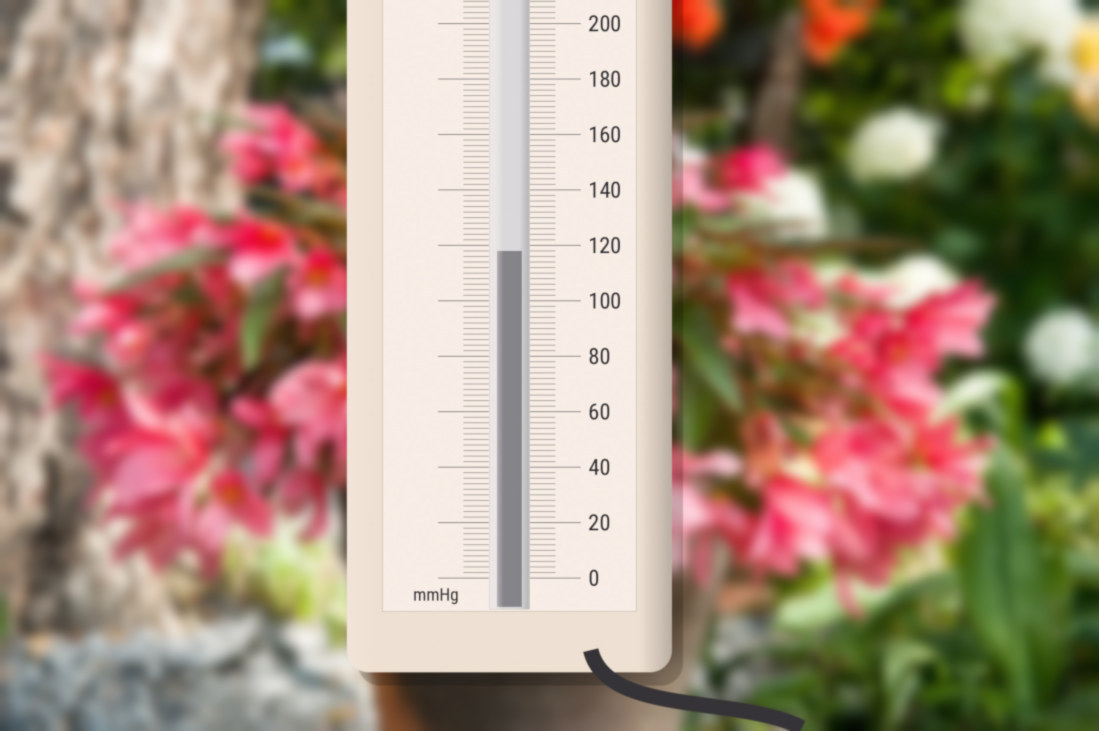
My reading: {"value": 118, "unit": "mmHg"}
